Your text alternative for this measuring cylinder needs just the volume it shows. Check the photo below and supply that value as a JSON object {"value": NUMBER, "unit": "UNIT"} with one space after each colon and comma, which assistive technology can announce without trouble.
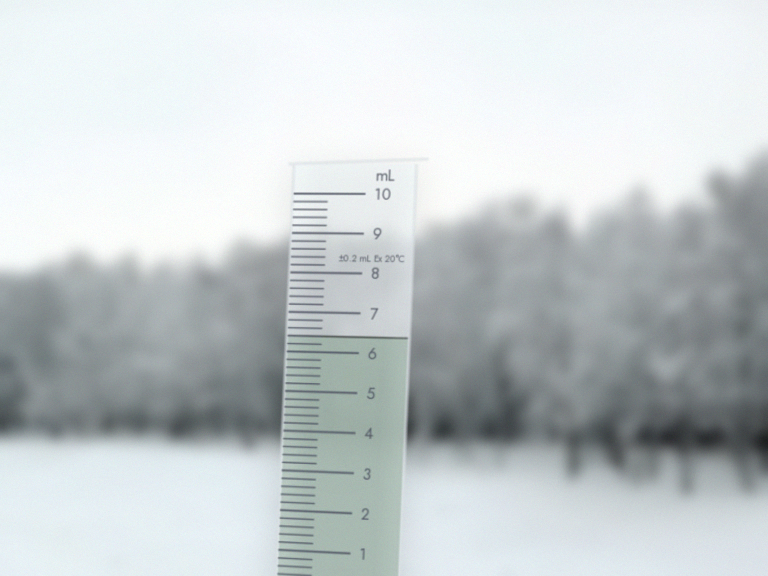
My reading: {"value": 6.4, "unit": "mL"}
